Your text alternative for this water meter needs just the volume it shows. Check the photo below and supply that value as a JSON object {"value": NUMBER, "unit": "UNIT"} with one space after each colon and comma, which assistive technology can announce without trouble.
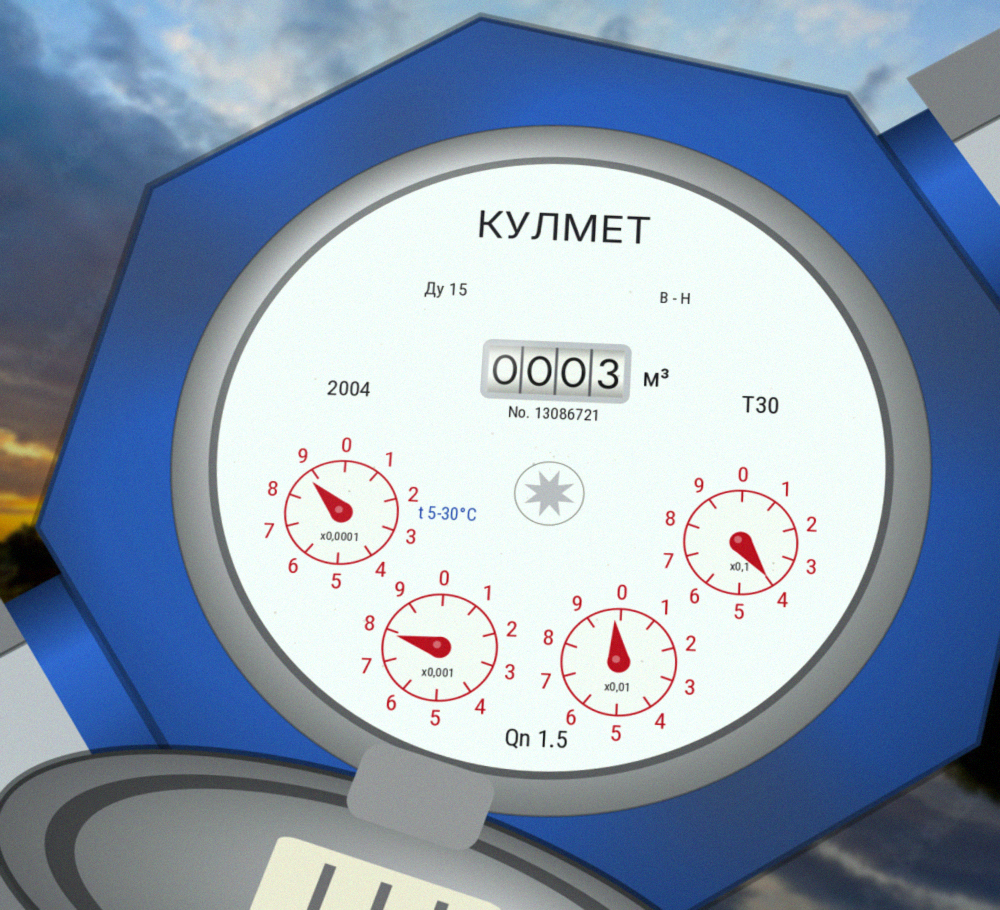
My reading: {"value": 3.3978, "unit": "m³"}
